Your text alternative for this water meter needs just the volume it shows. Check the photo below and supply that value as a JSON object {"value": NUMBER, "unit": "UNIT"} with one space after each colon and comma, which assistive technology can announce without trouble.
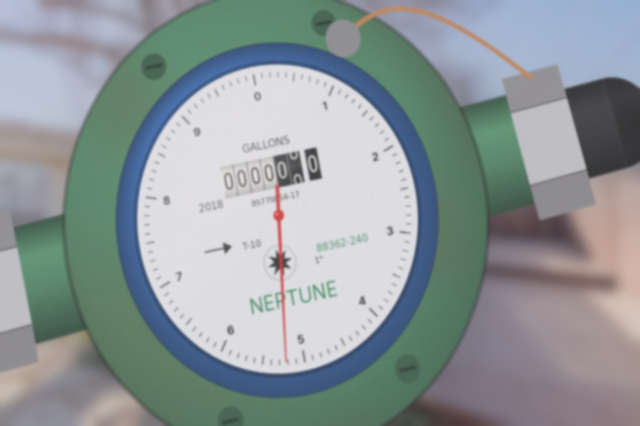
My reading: {"value": 85.2, "unit": "gal"}
